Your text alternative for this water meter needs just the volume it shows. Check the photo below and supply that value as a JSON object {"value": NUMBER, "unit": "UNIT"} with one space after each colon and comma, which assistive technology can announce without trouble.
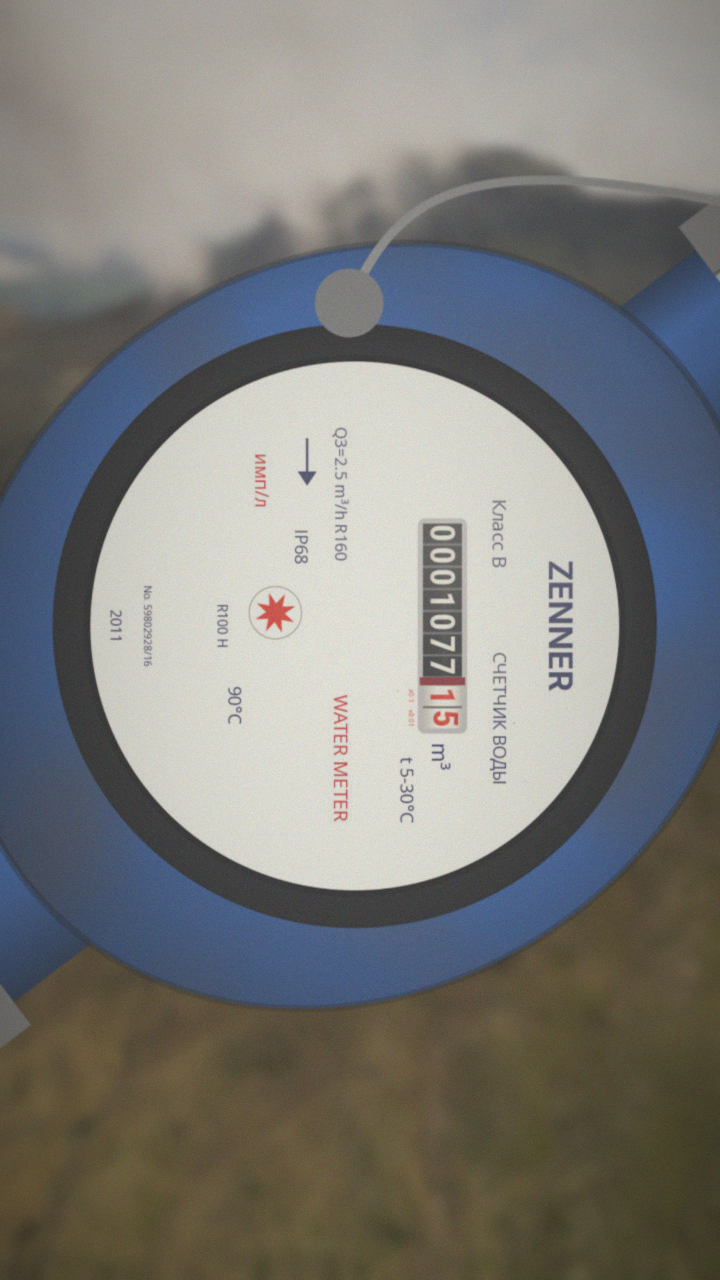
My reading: {"value": 1077.15, "unit": "m³"}
